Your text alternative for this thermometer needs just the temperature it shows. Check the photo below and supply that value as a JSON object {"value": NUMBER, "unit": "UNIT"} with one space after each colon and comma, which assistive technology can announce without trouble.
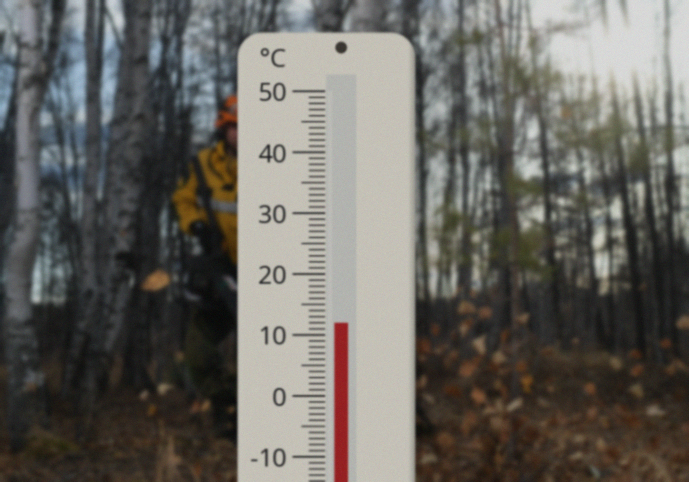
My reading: {"value": 12, "unit": "°C"}
